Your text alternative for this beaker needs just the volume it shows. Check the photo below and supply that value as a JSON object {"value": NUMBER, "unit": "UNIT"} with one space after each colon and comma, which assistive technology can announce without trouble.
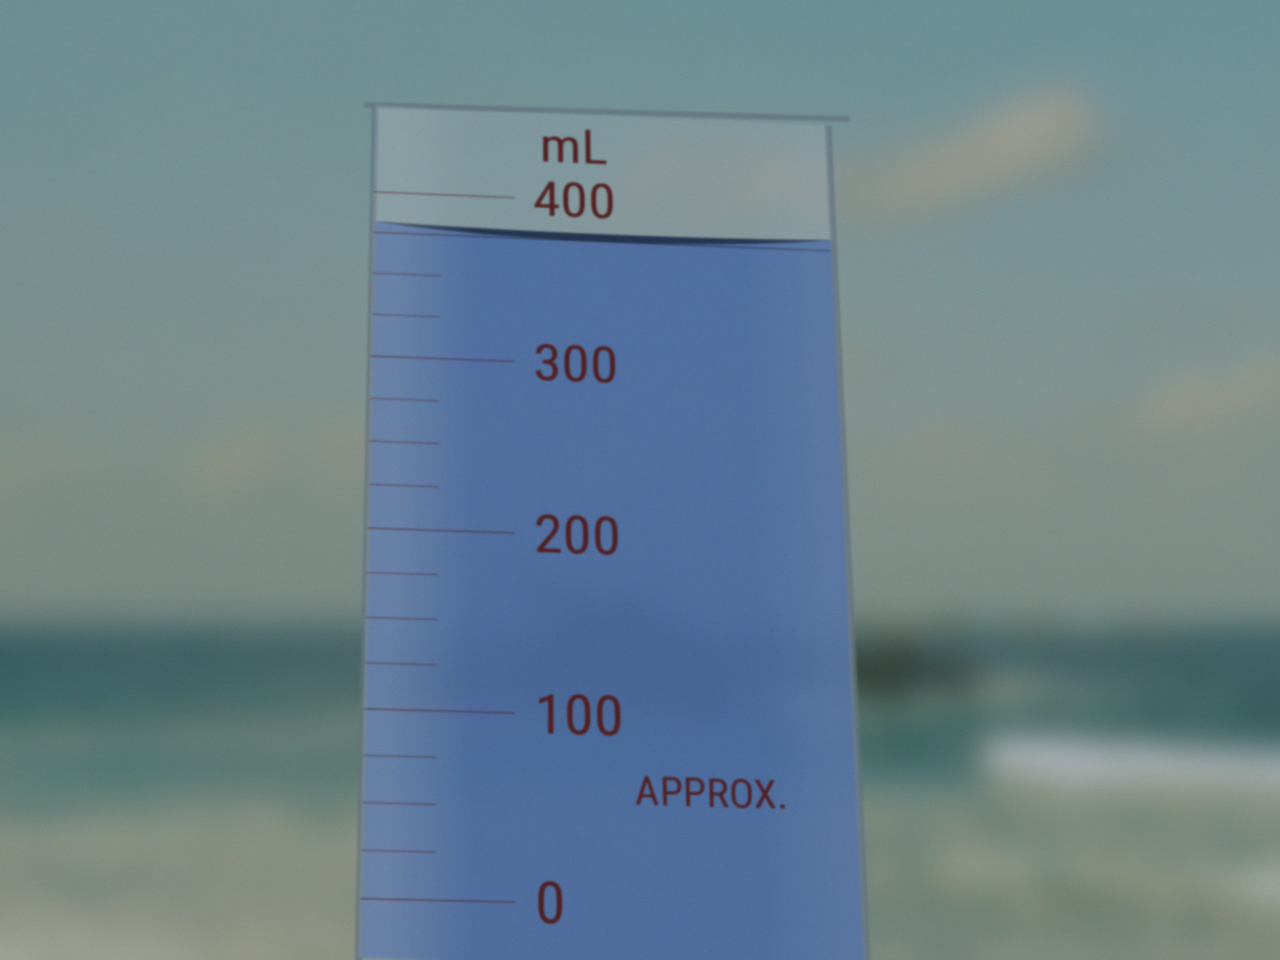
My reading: {"value": 375, "unit": "mL"}
